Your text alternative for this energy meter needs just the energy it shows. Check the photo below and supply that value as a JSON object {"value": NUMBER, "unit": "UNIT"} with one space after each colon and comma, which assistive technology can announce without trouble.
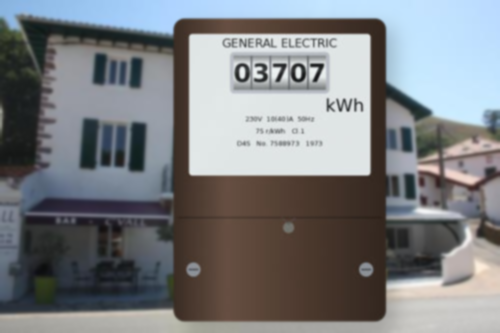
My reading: {"value": 3707, "unit": "kWh"}
